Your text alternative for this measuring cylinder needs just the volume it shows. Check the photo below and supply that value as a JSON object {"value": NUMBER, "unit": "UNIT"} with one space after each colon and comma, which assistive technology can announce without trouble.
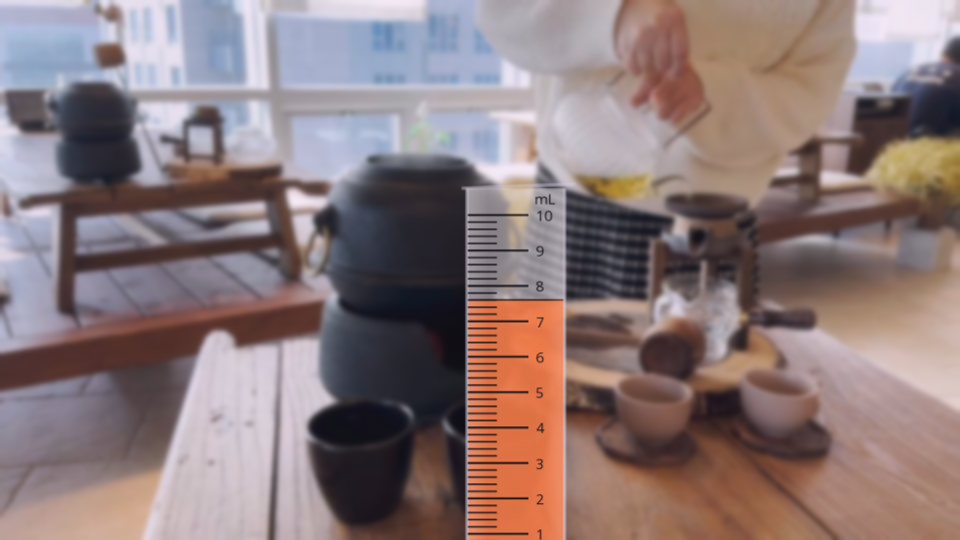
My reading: {"value": 7.6, "unit": "mL"}
